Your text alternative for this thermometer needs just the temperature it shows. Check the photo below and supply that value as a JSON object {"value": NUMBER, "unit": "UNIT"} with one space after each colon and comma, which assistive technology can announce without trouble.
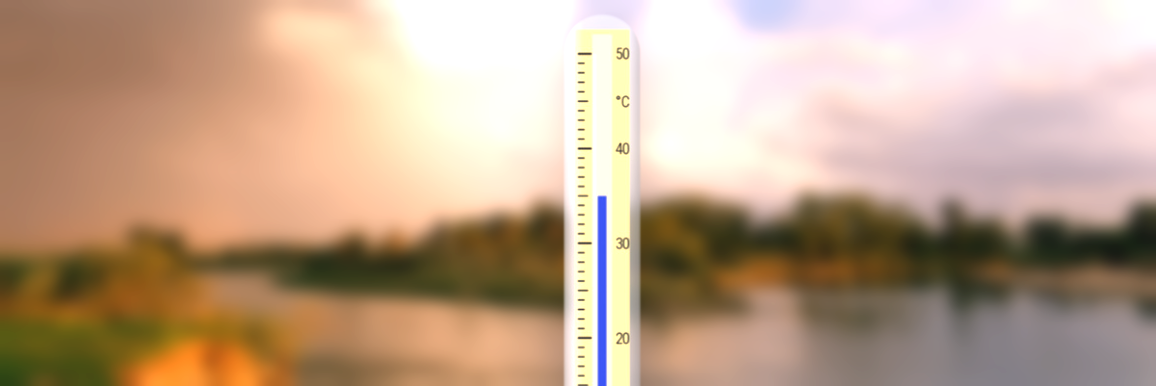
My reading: {"value": 35, "unit": "°C"}
